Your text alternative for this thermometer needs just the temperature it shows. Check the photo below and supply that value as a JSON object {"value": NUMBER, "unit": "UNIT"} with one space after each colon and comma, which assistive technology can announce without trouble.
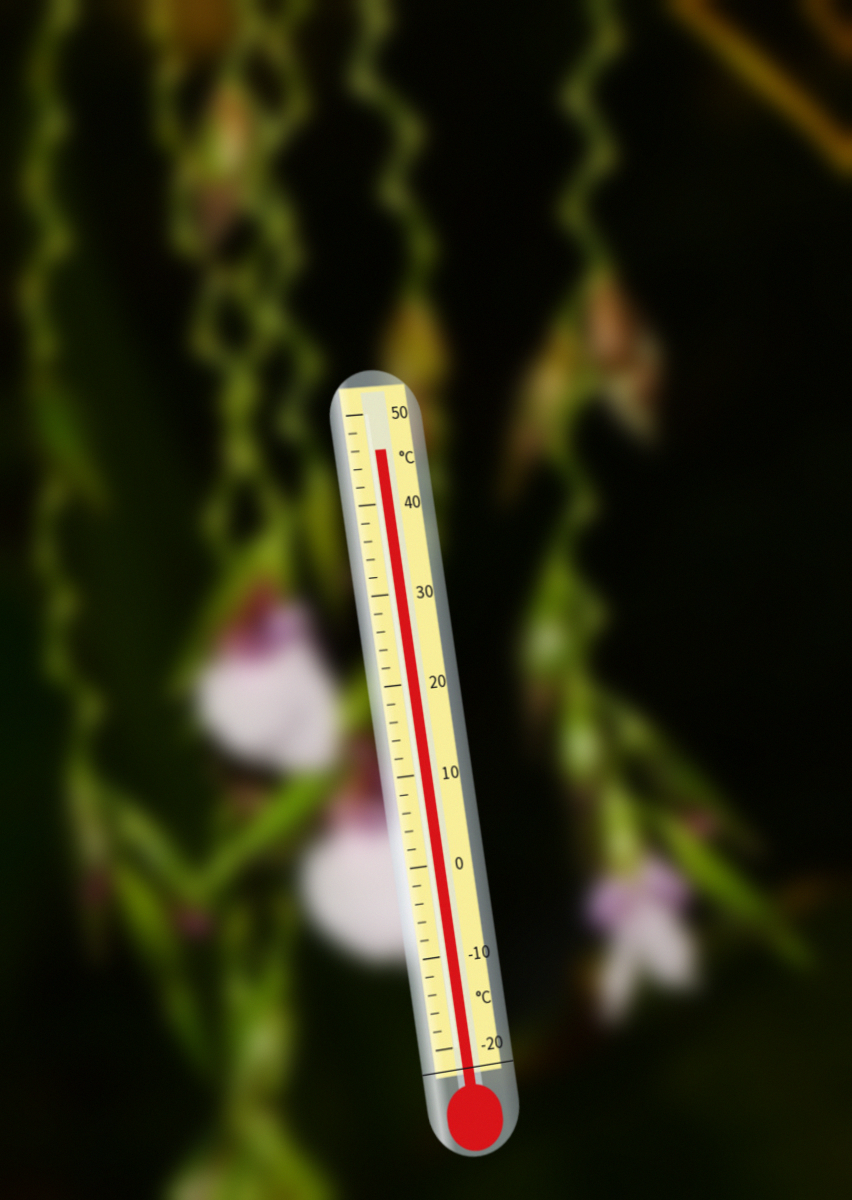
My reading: {"value": 46, "unit": "°C"}
